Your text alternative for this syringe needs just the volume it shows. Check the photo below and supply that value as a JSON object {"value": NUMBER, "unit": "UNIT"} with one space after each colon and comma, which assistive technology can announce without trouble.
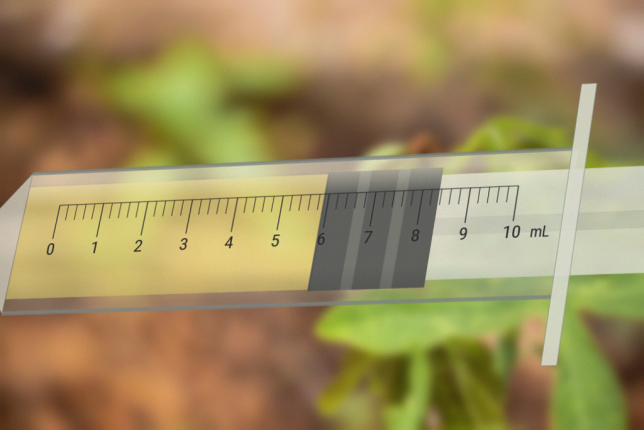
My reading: {"value": 5.9, "unit": "mL"}
